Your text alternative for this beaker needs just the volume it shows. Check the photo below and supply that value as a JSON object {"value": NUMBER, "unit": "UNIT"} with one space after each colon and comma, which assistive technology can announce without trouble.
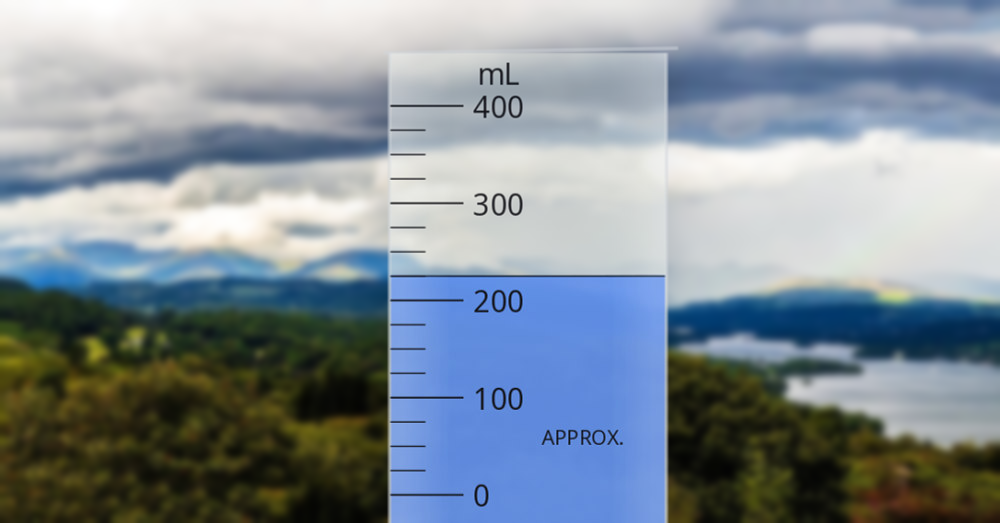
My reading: {"value": 225, "unit": "mL"}
